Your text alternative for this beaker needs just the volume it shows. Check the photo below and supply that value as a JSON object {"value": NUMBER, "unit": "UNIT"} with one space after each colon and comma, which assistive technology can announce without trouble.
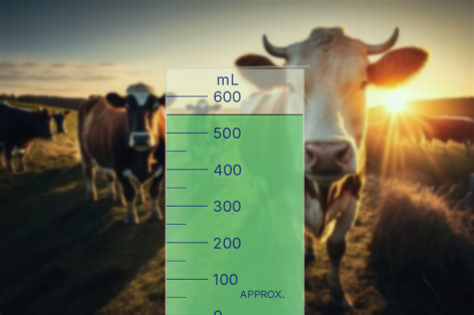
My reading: {"value": 550, "unit": "mL"}
